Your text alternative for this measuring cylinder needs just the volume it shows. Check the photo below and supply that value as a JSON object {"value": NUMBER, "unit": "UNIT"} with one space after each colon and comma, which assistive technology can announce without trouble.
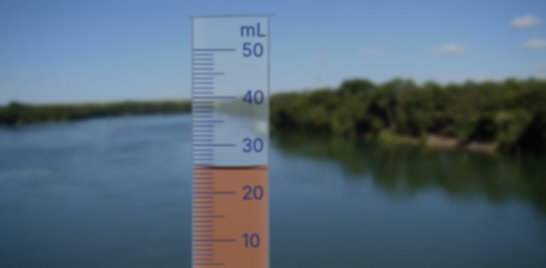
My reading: {"value": 25, "unit": "mL"}
